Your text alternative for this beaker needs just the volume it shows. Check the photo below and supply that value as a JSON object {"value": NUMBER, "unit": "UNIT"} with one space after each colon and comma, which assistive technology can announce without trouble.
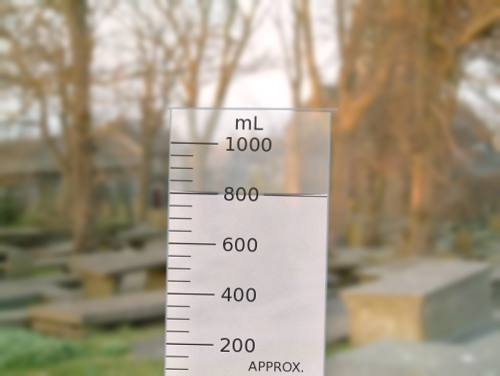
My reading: {"value": 800, "unit": "mL"}
